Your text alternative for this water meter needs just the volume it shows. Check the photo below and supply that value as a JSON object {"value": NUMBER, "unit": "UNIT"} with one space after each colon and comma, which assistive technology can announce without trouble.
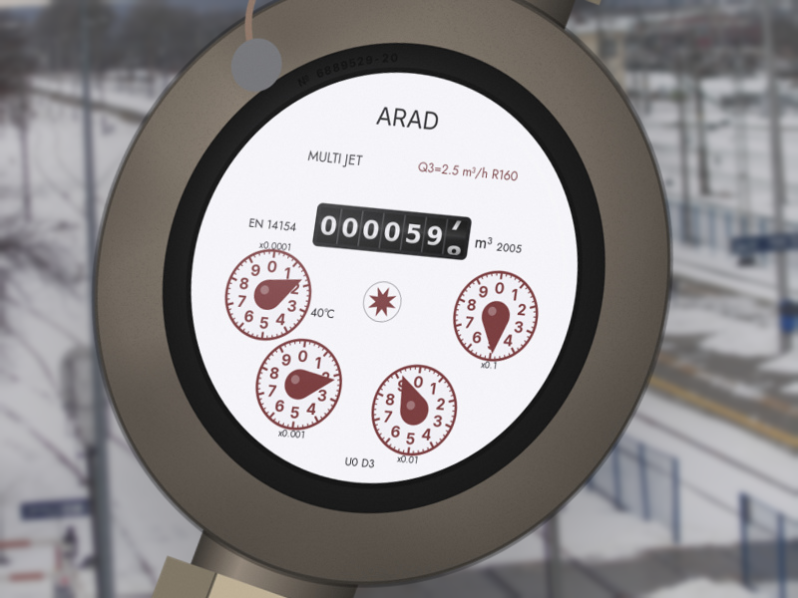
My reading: {"value": 597.4921, "unit": "m³"}
